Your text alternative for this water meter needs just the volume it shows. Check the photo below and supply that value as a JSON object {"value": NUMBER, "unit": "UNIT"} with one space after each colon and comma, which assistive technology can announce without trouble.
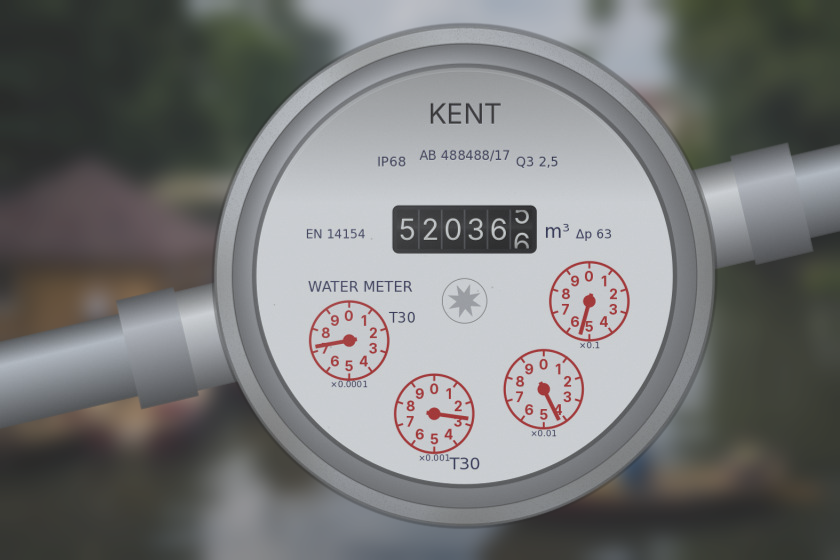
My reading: {"value": 520365.5427, "unit": "m³"}
